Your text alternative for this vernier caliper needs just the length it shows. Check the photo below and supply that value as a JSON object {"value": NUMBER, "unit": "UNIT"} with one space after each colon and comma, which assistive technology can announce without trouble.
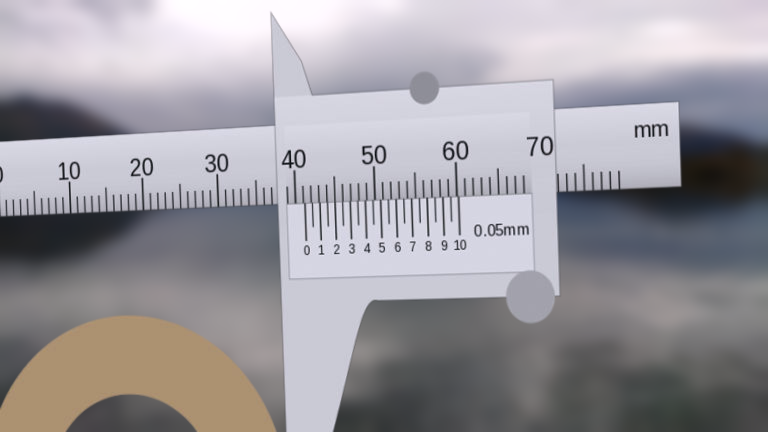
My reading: {"value": 41.2, "unit": "mm"}
